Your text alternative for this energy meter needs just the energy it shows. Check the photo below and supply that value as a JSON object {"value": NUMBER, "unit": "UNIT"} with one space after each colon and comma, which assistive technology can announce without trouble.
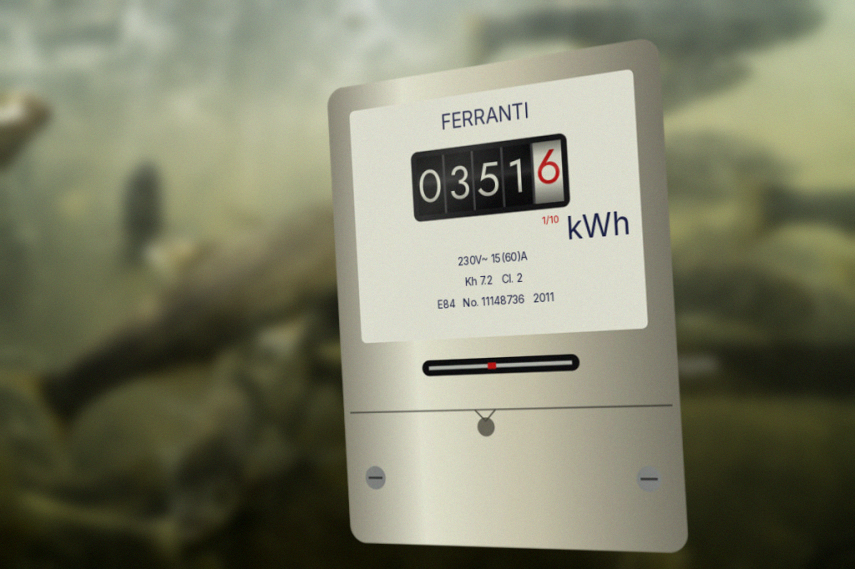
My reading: {"value": 351.6, "unit": "kWh"}
